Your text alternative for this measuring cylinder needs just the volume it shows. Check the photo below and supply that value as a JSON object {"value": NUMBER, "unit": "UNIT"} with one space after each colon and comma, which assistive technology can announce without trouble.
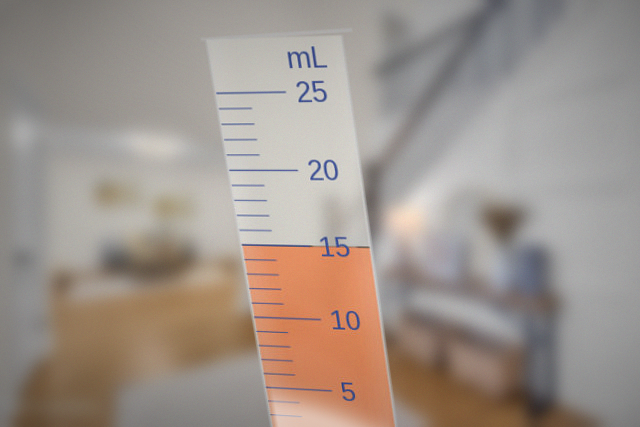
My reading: {"value": 15, "unit": "mL"}
